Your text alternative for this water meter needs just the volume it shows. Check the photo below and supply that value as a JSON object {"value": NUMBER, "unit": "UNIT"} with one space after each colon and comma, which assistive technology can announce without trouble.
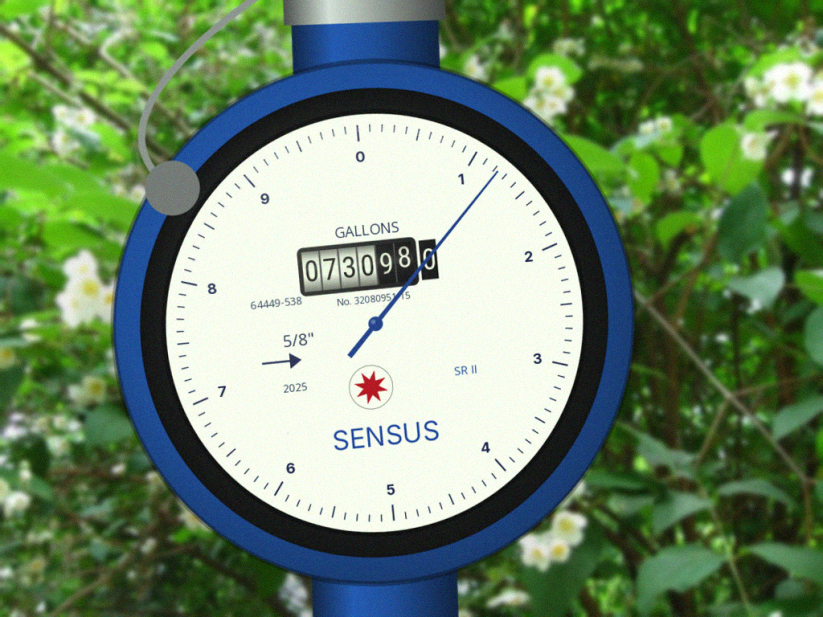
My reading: {"value": 730981.2, "unit": "gal"}
